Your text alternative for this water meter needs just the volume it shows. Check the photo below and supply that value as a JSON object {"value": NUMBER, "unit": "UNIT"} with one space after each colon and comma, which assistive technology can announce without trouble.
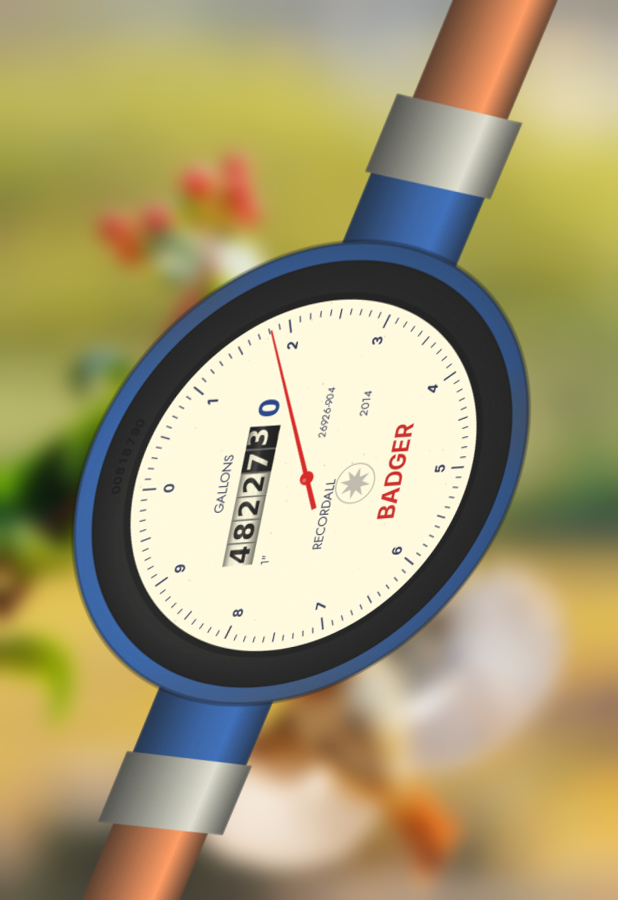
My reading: {"value": 4822731.8, "unit": "gal"}
